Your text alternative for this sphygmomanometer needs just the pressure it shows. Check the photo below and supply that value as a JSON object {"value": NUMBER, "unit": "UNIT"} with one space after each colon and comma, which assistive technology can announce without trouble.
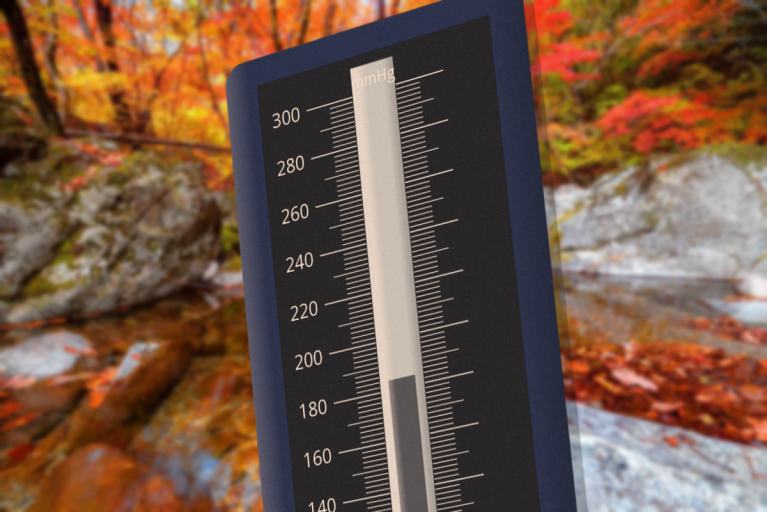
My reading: {"value": 184, "unit": "mmHg"}
